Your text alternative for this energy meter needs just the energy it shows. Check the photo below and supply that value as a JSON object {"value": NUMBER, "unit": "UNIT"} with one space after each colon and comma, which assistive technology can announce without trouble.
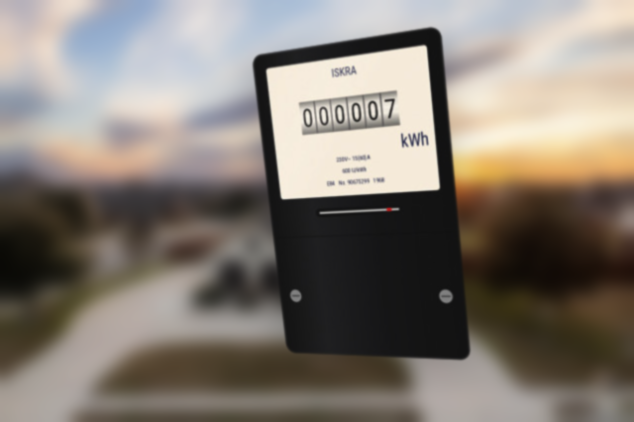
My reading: {"value": 7, "unit": "kWh"}
